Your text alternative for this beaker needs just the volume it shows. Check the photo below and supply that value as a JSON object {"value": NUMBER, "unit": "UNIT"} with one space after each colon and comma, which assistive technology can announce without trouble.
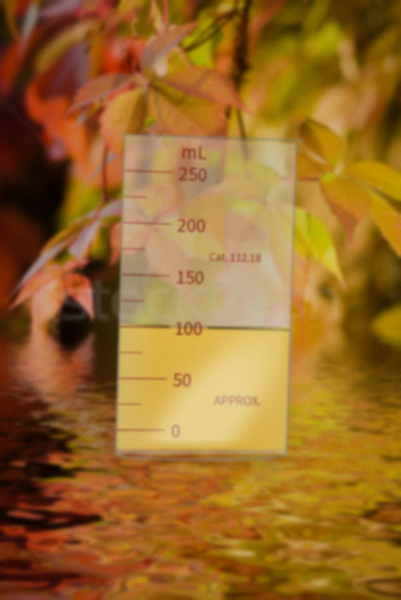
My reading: {"value": 100, "unit": "mL"}
